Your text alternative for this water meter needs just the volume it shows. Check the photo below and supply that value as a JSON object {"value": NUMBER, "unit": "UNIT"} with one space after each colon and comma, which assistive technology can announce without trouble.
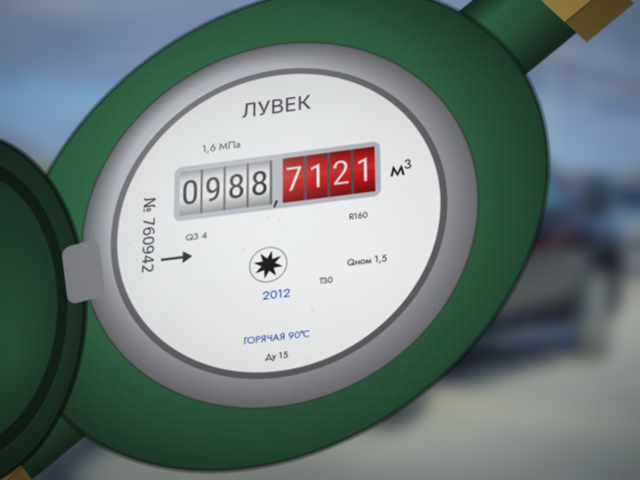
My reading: {"value": 988.7121, "unit": "m³"}
